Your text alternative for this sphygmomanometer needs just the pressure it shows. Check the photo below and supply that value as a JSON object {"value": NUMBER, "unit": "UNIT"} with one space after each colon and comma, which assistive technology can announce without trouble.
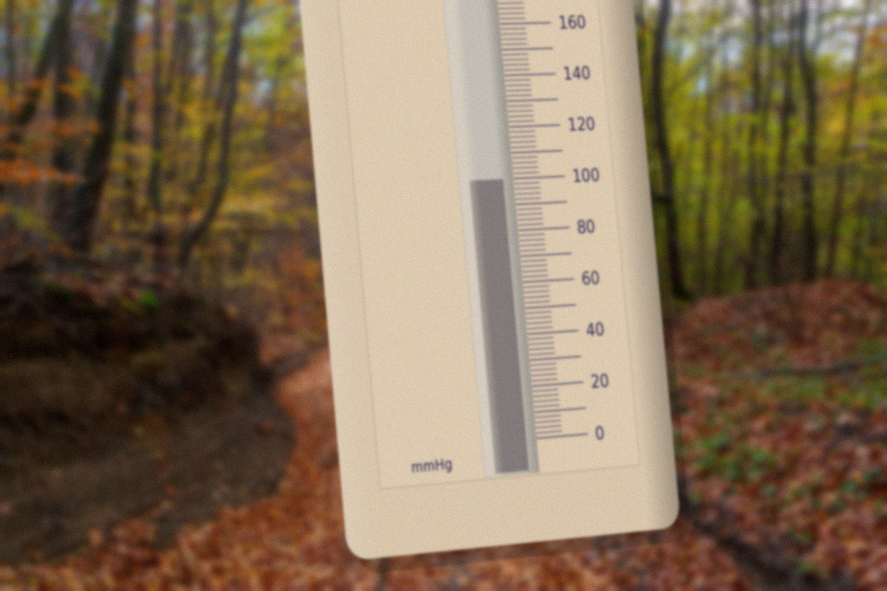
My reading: {"value": 100, "unit": "mmHg"}
